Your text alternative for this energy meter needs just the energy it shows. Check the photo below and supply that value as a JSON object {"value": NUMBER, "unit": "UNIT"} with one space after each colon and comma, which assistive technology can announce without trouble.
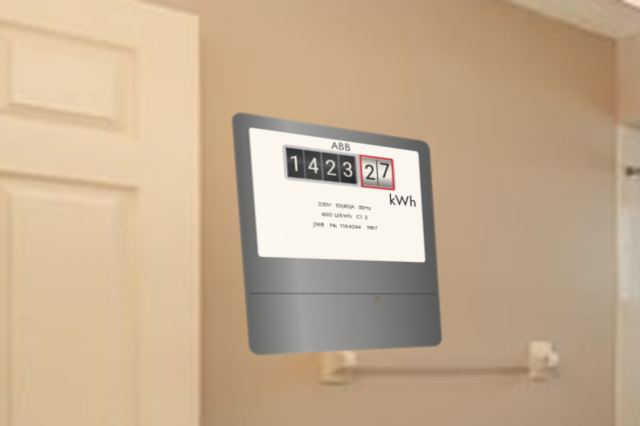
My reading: {"value": 1423.27, "unit": "kWh"}
